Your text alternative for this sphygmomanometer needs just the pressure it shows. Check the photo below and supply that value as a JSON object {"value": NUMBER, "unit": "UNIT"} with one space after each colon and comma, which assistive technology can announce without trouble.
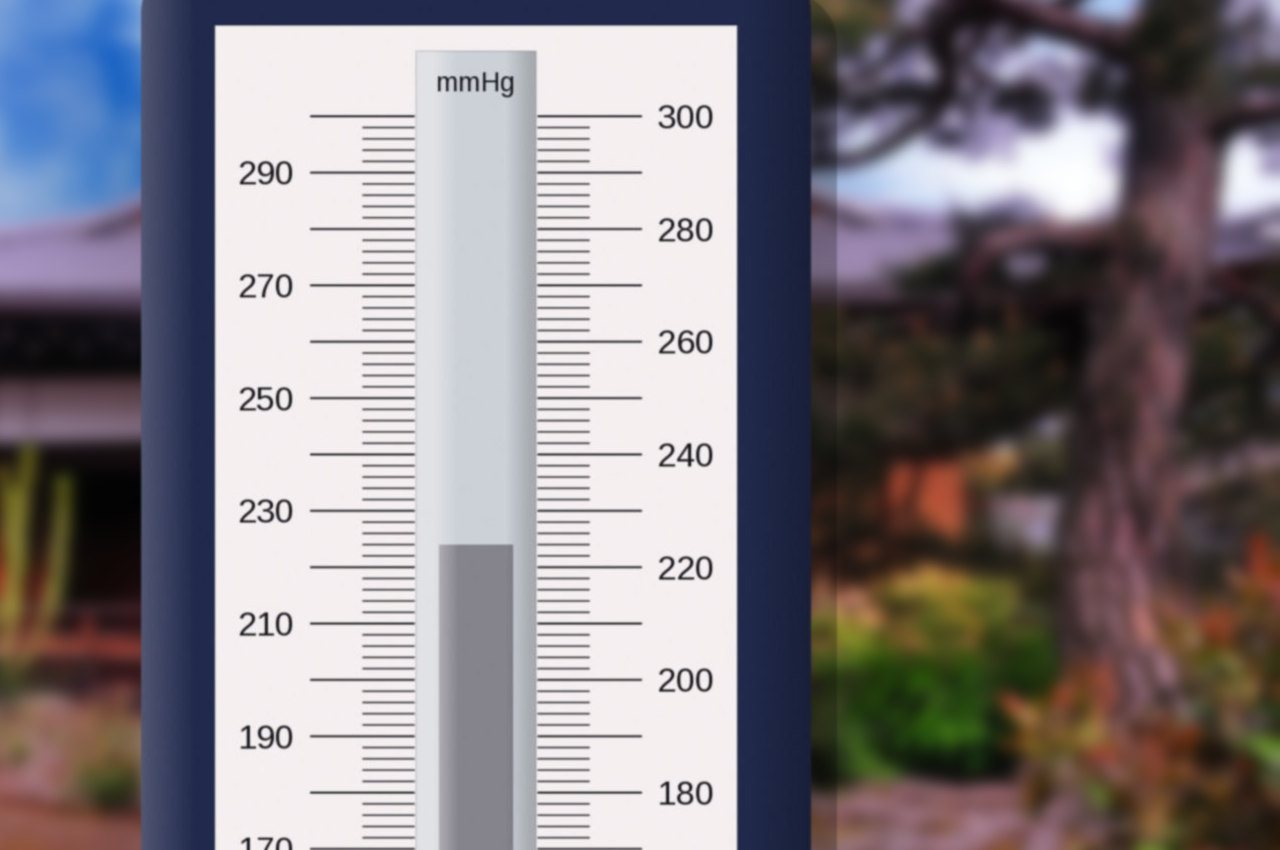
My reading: {"value": 224, "unit": "mmHg"}
